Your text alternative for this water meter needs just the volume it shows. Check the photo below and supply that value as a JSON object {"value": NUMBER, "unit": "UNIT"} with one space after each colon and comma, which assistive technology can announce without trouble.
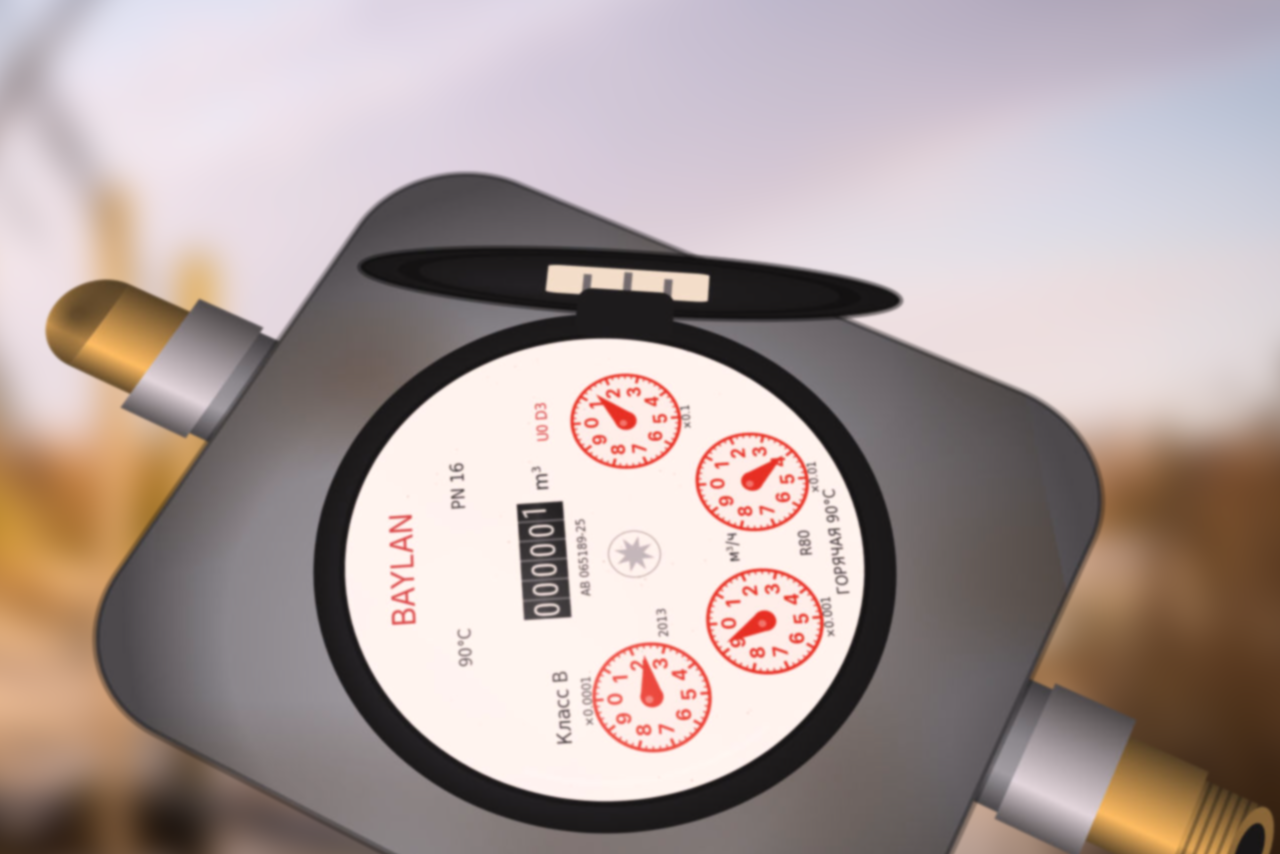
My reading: {"value": 1.1392, "unit": "m³"}
